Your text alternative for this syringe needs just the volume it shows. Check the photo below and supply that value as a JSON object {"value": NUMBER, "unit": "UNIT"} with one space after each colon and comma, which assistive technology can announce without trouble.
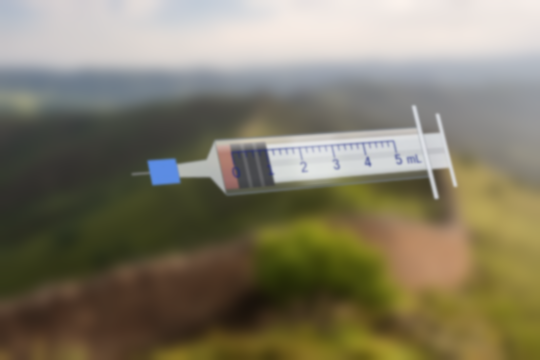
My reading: {"value": 0, "unit": "mL"}
